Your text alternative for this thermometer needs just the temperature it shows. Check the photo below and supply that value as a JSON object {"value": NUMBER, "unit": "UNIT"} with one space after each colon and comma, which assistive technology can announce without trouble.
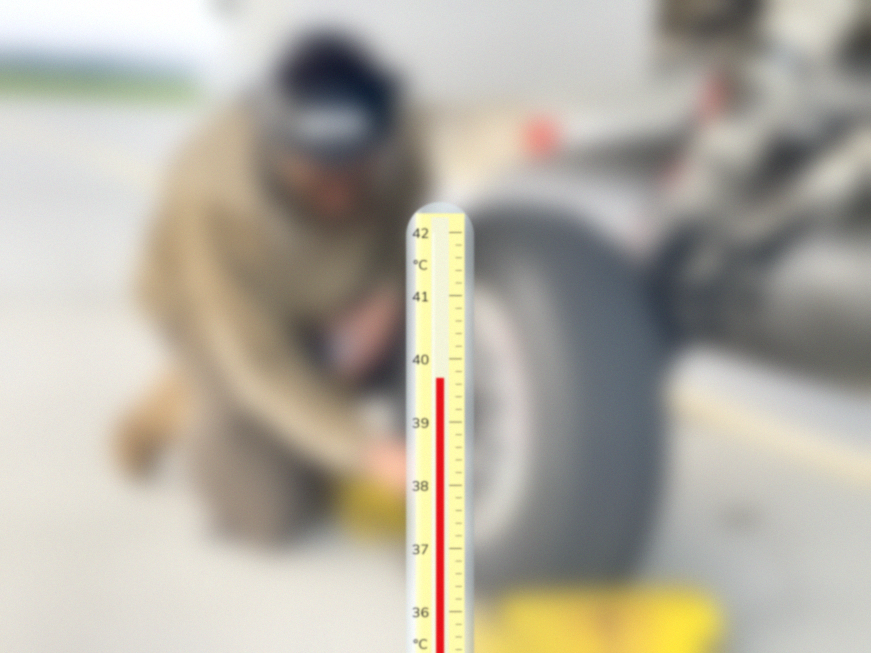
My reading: {"value": 39.7, "unit": "°C"}
